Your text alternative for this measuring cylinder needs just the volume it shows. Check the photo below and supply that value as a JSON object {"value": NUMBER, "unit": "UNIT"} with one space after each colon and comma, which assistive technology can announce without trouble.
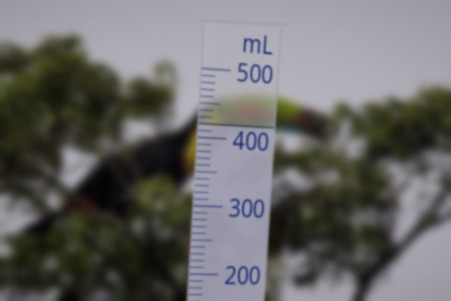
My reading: {"value": 420, "unit": "mL"}
